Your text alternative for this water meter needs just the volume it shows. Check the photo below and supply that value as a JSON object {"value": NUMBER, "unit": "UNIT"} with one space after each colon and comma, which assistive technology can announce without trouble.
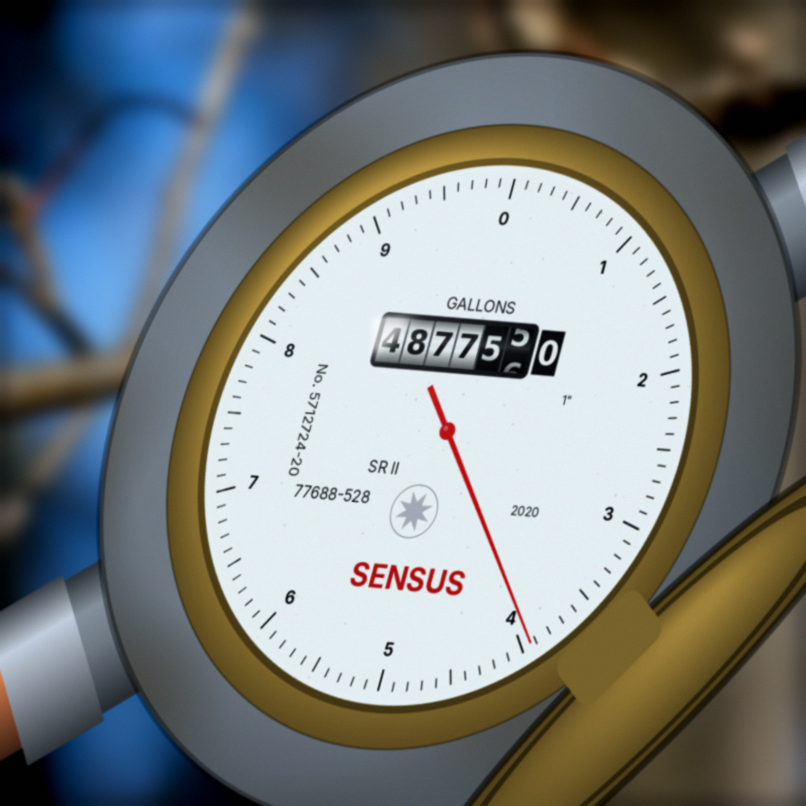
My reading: {"value": 4877553.9, "unit": "gal"}
